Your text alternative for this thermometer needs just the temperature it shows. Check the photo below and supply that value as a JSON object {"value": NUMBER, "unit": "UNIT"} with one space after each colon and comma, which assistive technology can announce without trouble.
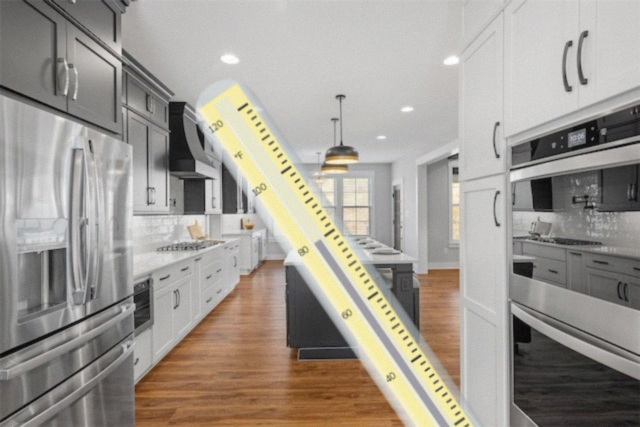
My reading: {"value": 80, "unit": "°F"}
